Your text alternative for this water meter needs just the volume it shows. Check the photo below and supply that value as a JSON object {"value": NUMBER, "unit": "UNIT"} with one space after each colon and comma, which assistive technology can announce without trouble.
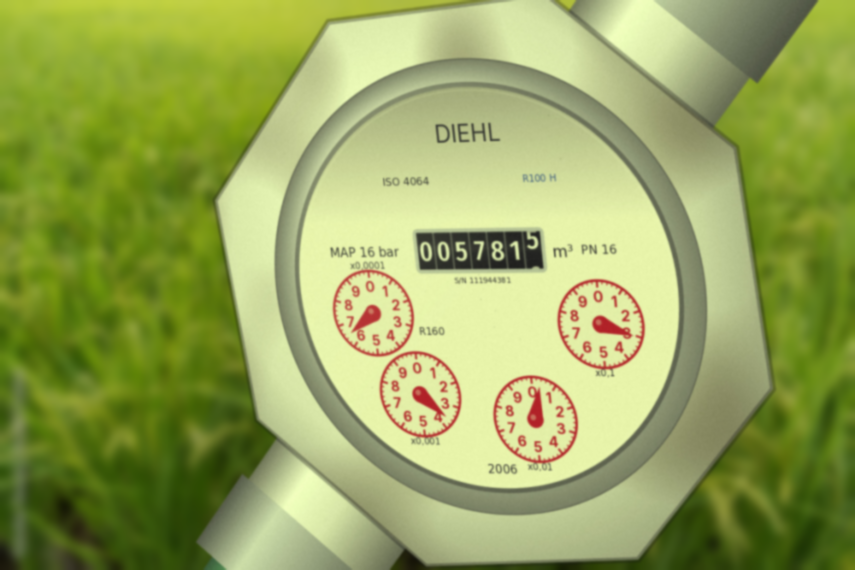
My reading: {"value": 57815.3036, "unit": "m³"}
